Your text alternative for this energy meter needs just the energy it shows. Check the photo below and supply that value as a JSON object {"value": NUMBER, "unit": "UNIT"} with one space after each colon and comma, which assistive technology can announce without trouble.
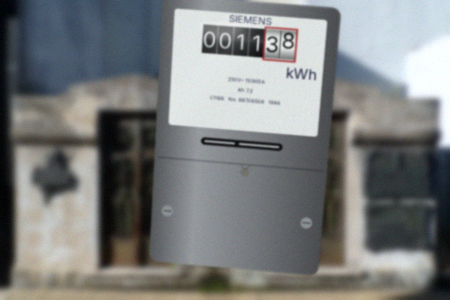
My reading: {"value": 11.38, "unit": "kWh"}
